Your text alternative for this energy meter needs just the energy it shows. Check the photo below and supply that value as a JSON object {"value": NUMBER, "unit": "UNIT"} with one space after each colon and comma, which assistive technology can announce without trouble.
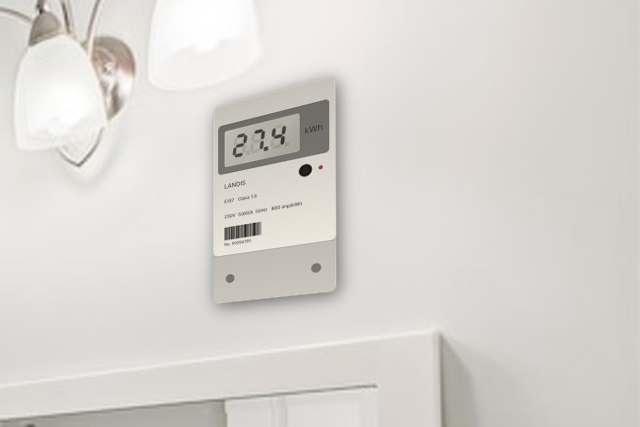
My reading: {"value": 27.4, "unit": "kWh"}
